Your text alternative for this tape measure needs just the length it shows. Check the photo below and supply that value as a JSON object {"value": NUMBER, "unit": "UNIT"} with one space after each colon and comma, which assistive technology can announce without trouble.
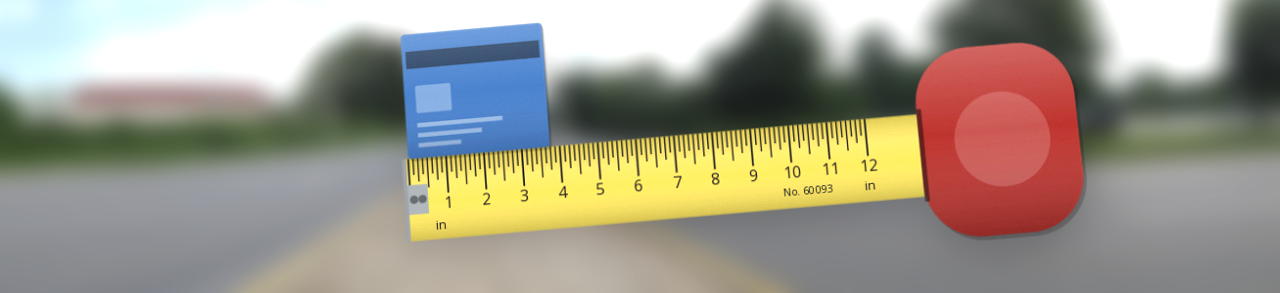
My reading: {"value": 3.75, "unit": "in"}
